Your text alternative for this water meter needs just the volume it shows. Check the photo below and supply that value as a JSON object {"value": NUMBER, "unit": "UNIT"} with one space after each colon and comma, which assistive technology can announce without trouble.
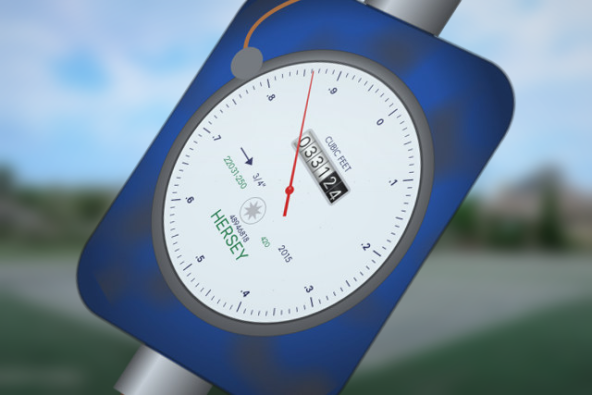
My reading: {"value": 33123.86, "unit": "ft³"}
